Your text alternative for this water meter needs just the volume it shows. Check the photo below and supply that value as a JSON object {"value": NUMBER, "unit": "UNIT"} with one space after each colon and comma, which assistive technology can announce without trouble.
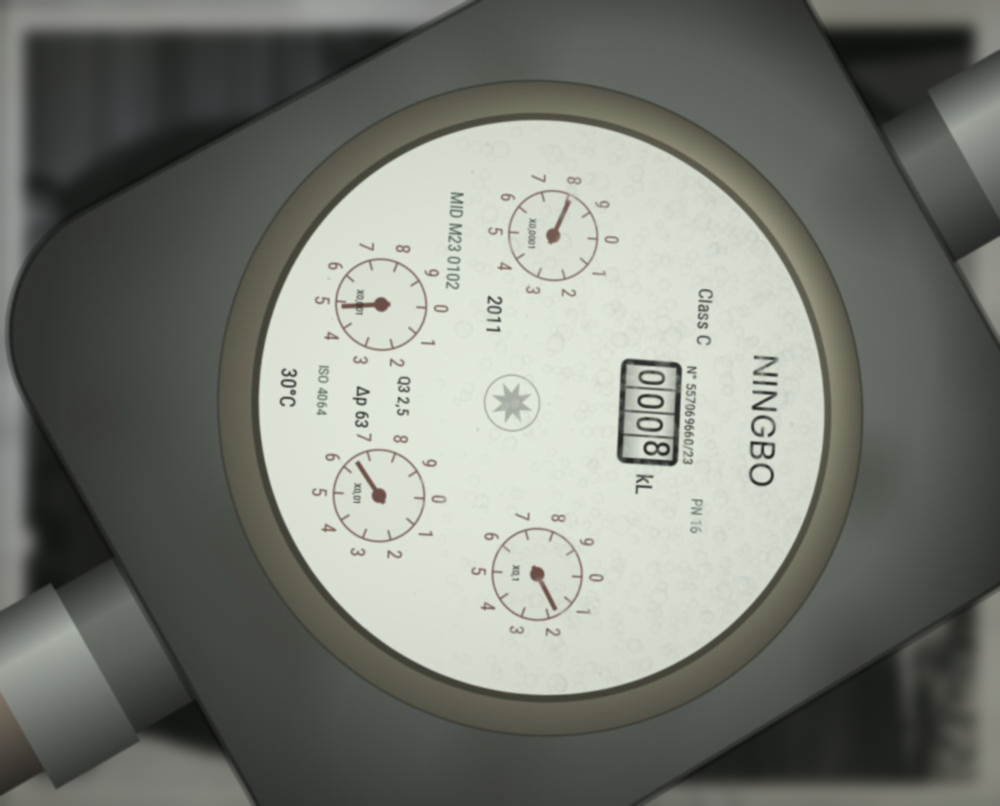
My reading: {"value": 8.1648, "unit": "kL"}
